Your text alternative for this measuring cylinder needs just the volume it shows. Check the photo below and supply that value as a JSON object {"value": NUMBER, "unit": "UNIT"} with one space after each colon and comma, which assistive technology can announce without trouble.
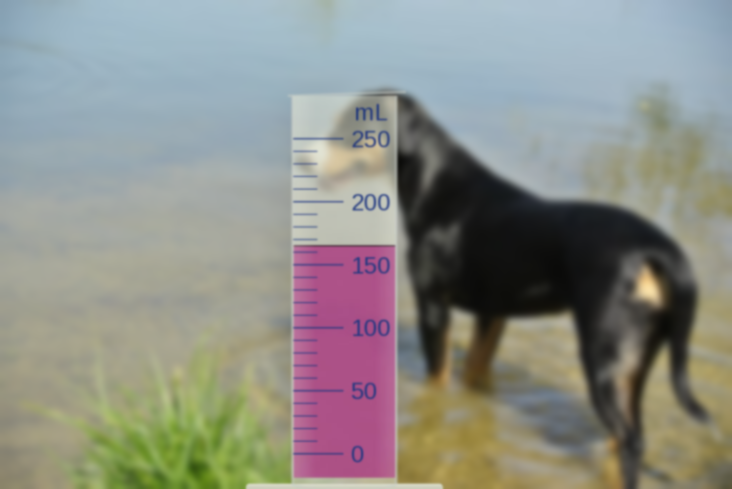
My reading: {"value": 165, "unit": "mL"}
